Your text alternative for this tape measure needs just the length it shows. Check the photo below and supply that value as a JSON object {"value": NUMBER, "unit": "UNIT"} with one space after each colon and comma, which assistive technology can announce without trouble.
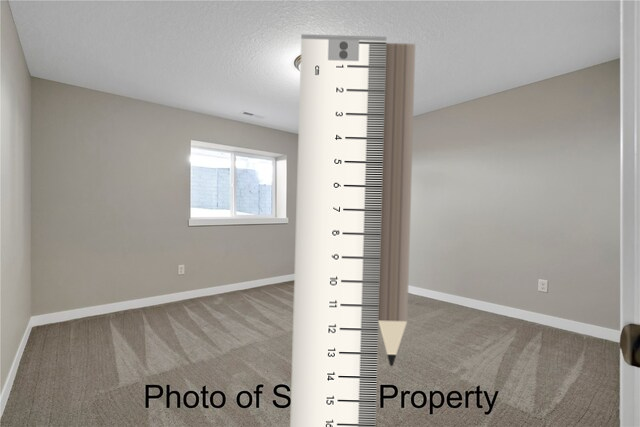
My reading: {"value": 13.5, "unit": "cm"}
